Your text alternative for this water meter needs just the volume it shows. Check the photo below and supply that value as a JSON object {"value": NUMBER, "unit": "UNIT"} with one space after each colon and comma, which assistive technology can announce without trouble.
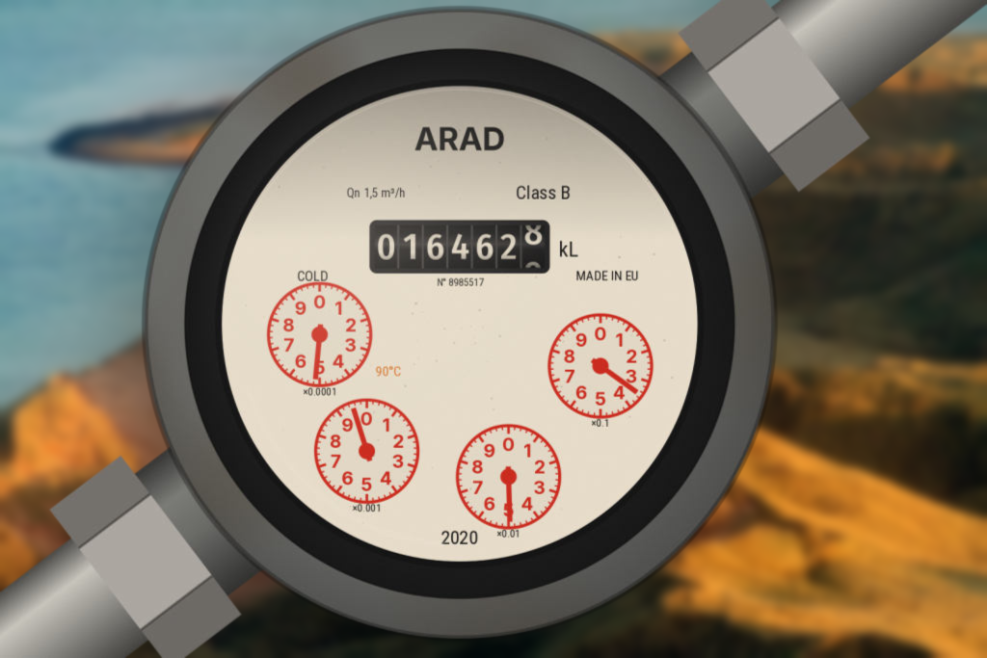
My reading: {"value": 164628.3495, "unit": "kL"}
